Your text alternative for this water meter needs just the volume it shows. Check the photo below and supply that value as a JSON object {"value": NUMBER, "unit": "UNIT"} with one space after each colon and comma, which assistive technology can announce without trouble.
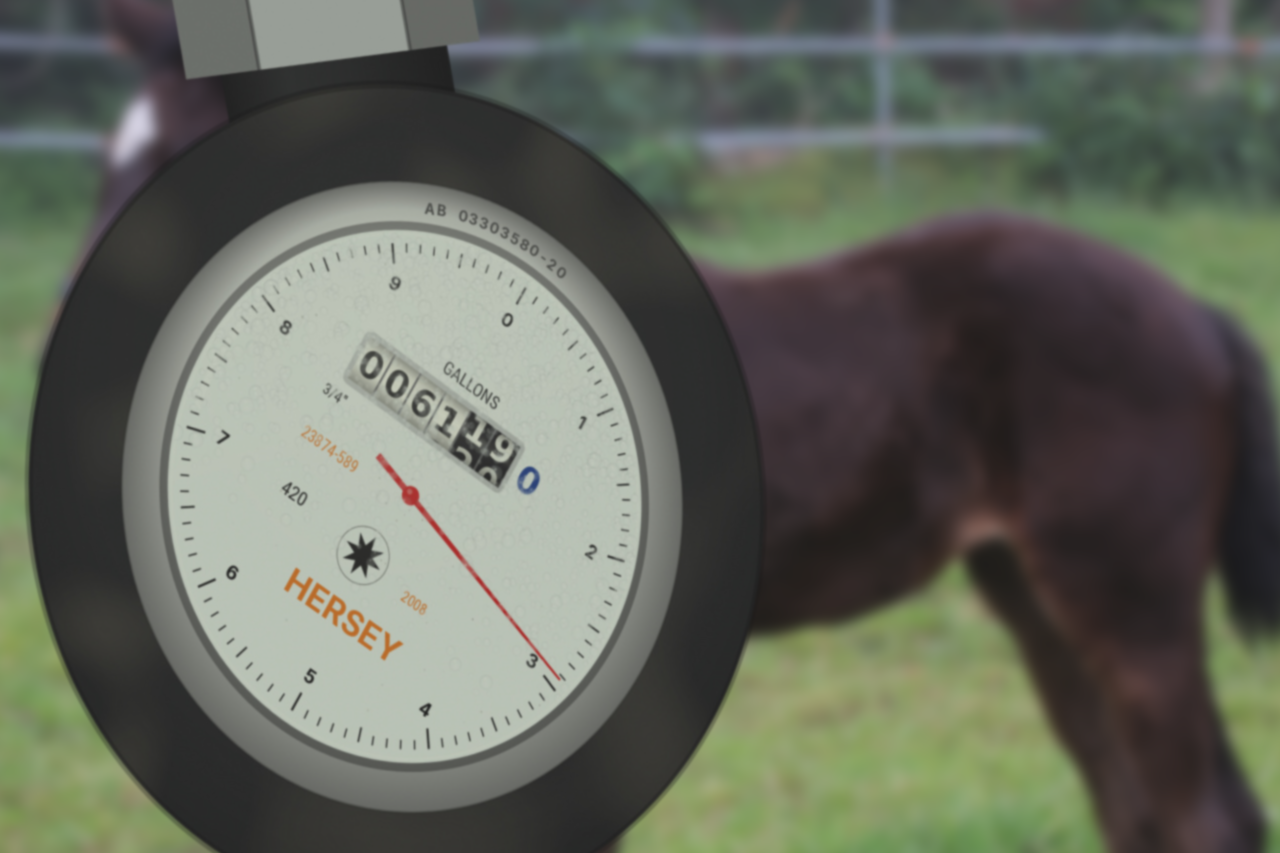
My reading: {"value": 61192.9, "unit": "gal"}
